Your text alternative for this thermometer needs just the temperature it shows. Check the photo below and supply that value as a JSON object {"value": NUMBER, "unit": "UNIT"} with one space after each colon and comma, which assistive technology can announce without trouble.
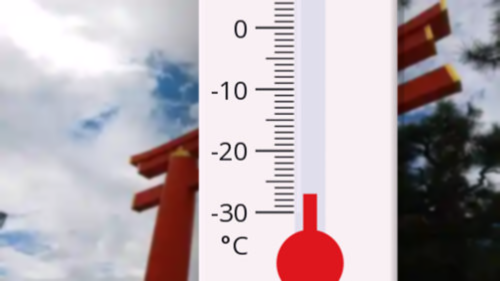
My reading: {"value": -27, "unit": "°C"}
